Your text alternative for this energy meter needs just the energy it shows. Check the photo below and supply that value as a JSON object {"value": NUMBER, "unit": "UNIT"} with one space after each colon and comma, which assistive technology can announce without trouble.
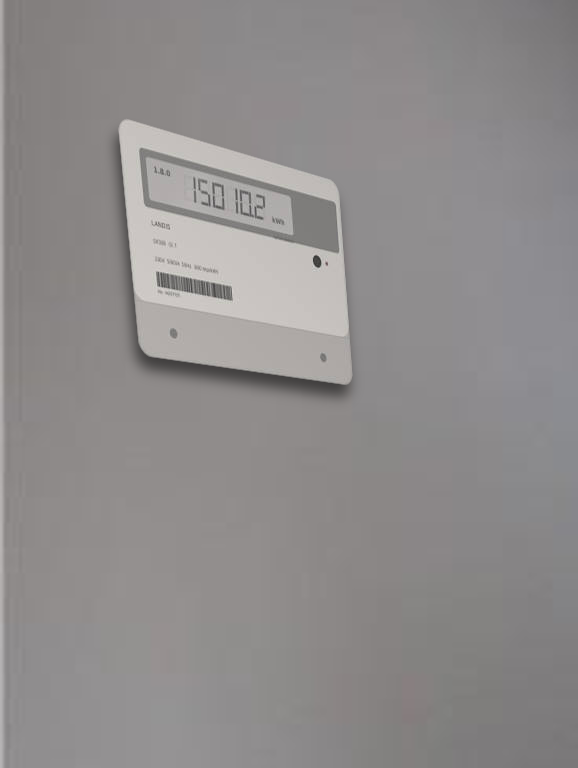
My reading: {"value": 15010.2, "unit": "kWh"}
